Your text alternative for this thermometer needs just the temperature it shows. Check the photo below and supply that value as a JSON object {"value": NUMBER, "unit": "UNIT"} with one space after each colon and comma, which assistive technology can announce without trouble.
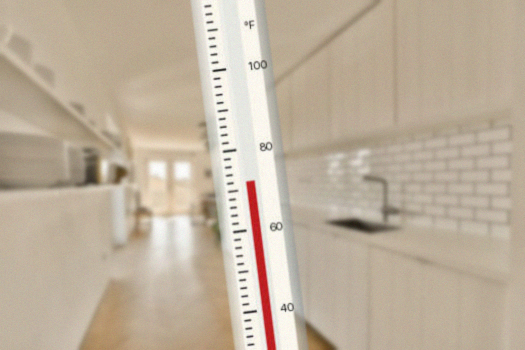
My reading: {"value": 72, "unit": "°F"}
